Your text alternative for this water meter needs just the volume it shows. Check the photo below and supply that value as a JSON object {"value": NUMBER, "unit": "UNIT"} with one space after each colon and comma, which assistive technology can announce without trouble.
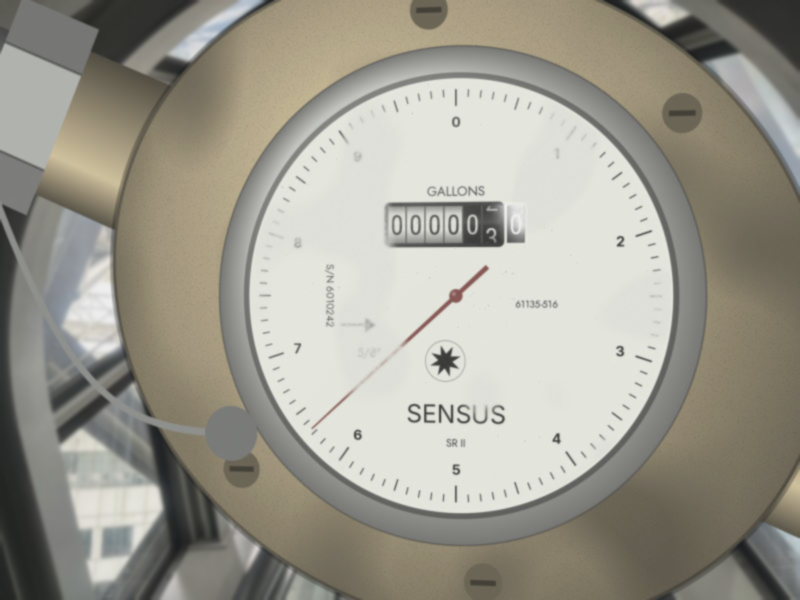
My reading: {"value": 26.3, "unit": "gal"}
